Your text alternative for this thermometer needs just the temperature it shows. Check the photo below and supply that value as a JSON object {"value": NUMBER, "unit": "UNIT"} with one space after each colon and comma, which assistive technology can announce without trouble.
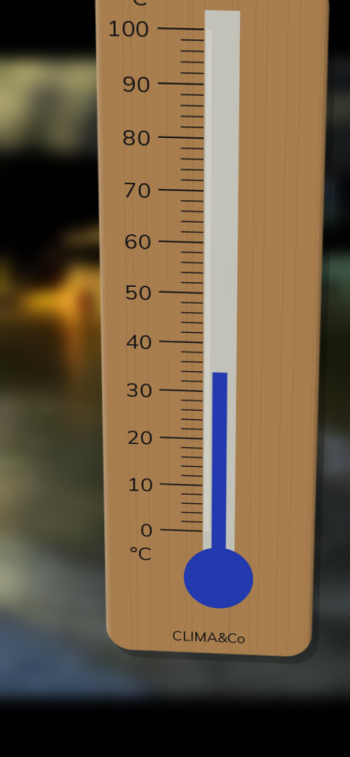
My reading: {"value": 34, "unit": "°C"}
